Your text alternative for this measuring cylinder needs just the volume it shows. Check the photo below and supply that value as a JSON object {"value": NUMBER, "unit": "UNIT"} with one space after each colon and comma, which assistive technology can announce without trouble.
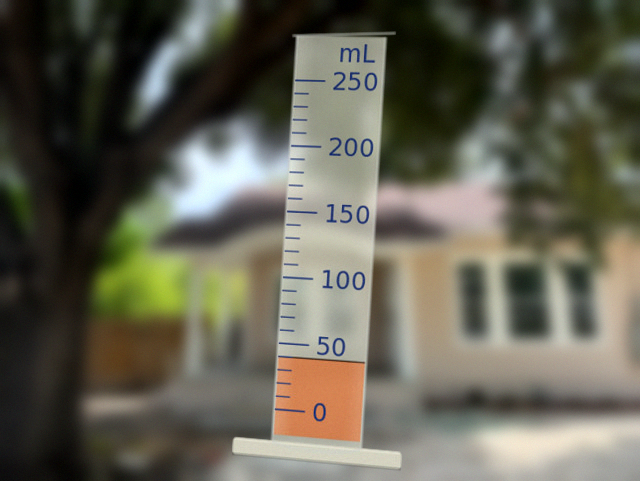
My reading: {"value": 40, "unit": "mL"}
